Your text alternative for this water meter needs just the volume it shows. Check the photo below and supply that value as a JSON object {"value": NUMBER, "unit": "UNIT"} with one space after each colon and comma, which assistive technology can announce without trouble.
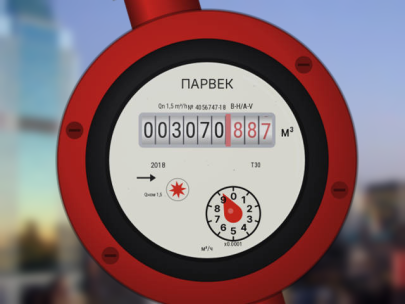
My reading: {"value": 3070.8869, "unit": "m³"}
